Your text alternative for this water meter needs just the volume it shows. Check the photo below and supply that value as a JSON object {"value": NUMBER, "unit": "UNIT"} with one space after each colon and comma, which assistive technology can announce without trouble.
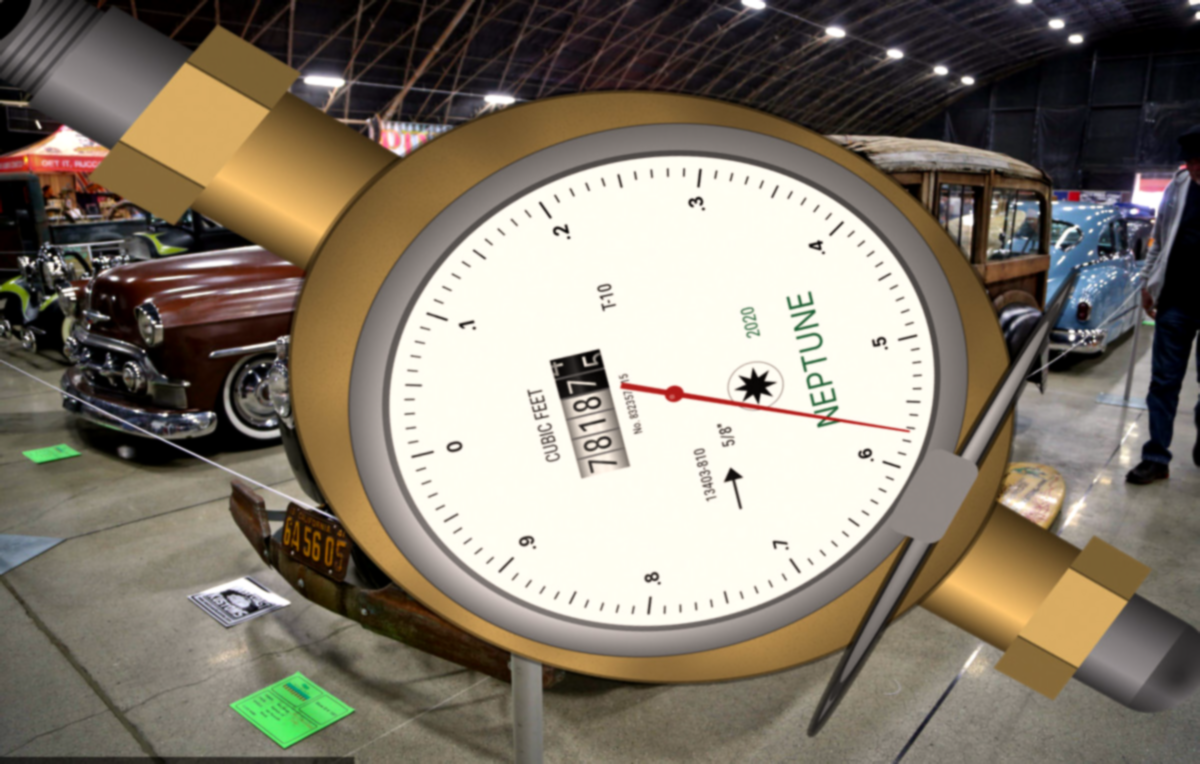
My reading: {"value": 781874.57, "unit": "ft³"}
